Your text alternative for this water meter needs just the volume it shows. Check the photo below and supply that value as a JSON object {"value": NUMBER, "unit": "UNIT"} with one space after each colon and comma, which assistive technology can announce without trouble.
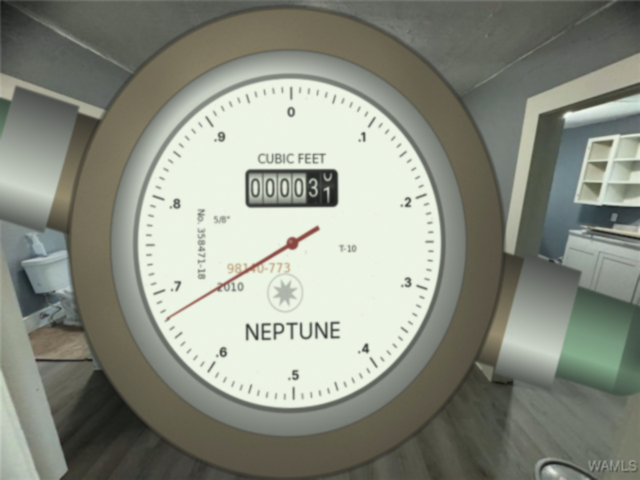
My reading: {"value": 30.67, "unit": "ft³"}
